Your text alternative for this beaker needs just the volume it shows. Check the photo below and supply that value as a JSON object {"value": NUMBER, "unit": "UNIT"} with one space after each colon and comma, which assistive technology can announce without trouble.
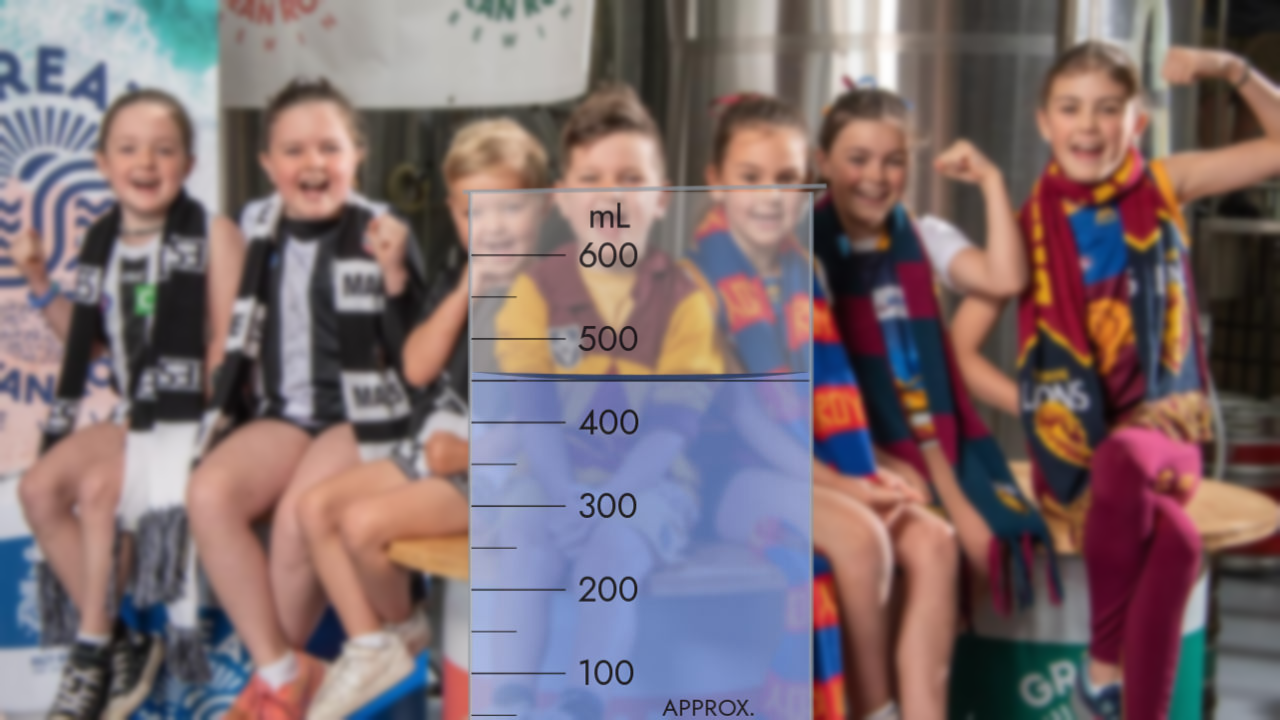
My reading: {"value": 450, "unit": "mL"}
